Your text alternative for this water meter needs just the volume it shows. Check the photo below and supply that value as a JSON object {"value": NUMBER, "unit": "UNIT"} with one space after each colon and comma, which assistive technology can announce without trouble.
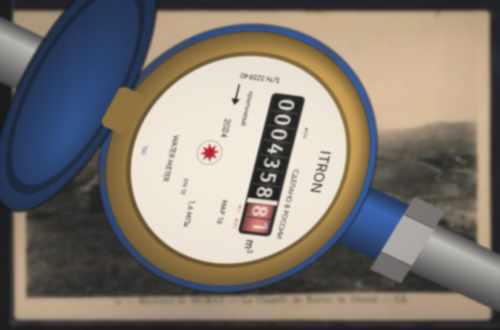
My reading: {"value": 4358.81, "unit": "m³"}
